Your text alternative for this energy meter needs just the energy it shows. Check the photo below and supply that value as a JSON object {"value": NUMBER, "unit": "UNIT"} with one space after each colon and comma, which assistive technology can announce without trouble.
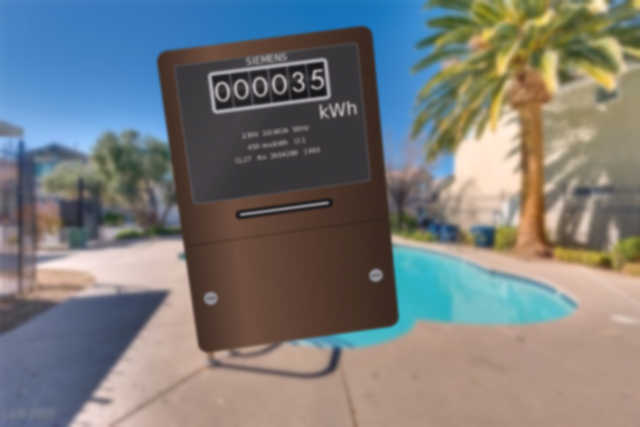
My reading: {"value": 35, "unit": "kWh"}
